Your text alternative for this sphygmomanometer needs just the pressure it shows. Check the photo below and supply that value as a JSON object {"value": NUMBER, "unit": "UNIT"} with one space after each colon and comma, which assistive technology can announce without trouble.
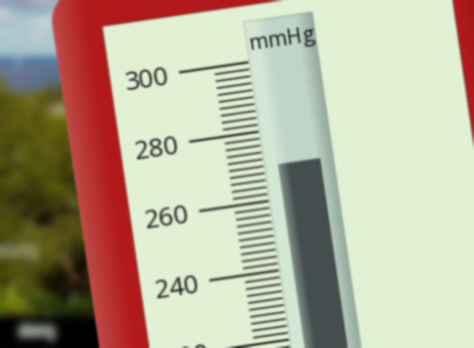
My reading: {"value": 270, "unit": "mmHg"}
